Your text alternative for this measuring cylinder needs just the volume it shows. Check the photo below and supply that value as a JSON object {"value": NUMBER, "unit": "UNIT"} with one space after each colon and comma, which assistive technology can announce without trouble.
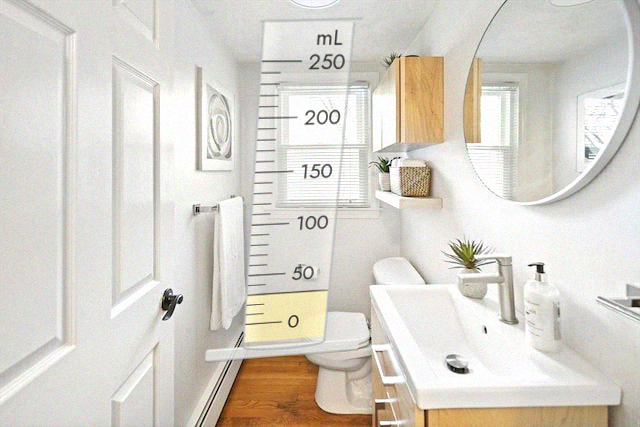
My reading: {"value": 30, "unit": "mL"}
